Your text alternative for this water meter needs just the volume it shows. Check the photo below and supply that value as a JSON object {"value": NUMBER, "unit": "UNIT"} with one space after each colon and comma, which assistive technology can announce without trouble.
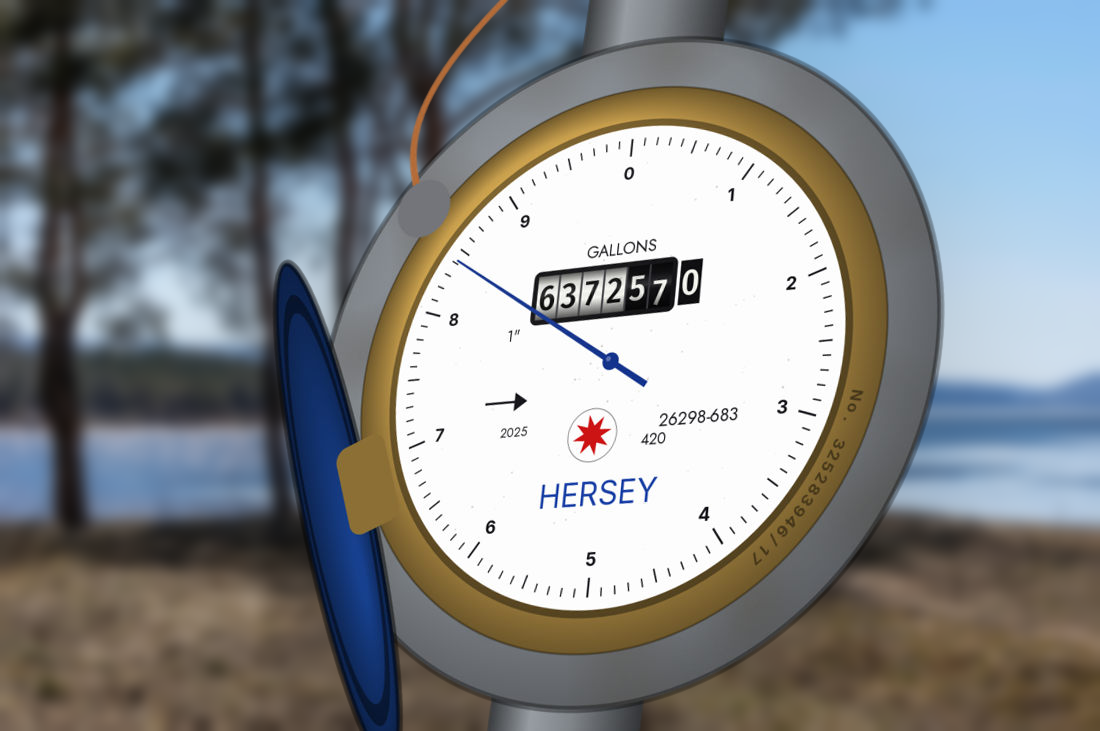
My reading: {"value": 6372568.4, "unit": "gal"}
